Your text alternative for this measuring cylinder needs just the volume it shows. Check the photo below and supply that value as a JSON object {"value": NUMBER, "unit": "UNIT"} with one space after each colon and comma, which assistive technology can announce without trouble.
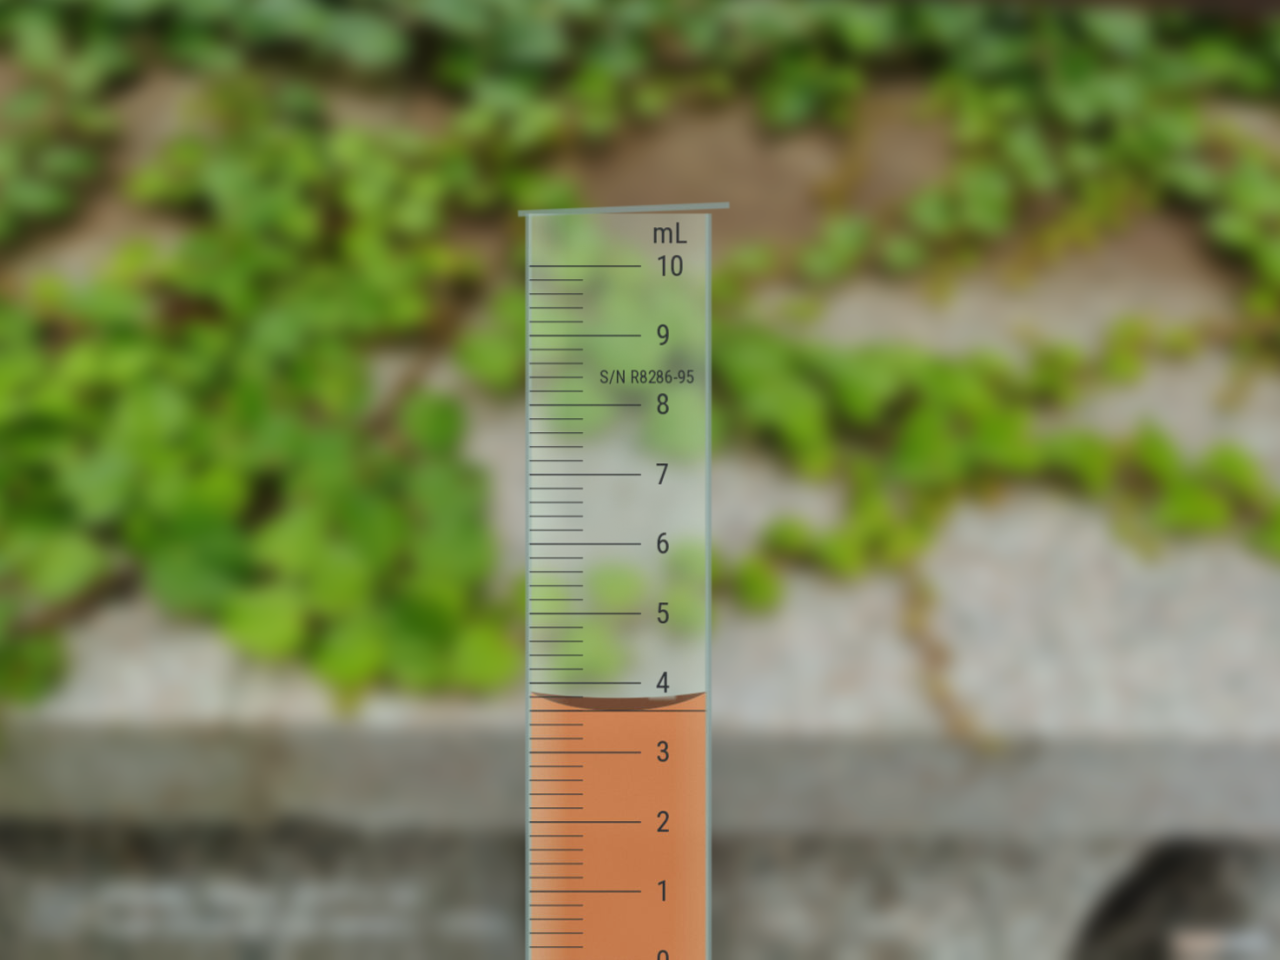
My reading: {"value": 3.6, "unit": "mL"}
